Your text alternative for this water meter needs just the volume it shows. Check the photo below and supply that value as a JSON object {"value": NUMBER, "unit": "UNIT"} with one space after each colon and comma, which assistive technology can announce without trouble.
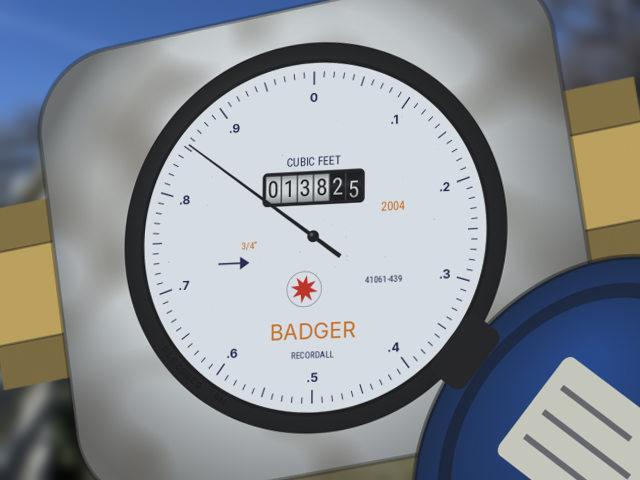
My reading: {"value": 13824.85, "unit": "ft³"}
